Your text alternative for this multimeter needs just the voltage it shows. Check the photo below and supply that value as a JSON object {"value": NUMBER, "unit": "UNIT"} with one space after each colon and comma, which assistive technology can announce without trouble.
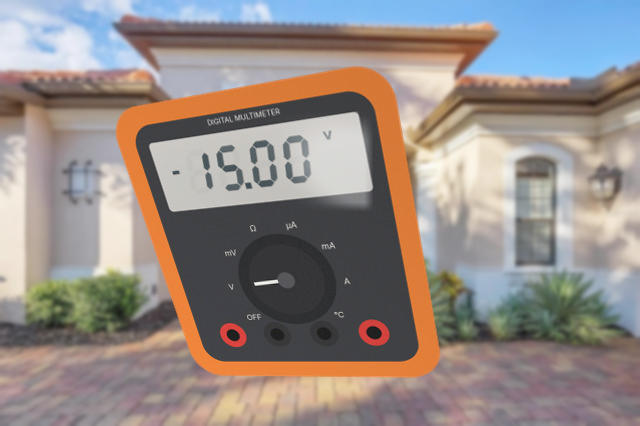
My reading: {"value": -15.00, "unit": "V"}
